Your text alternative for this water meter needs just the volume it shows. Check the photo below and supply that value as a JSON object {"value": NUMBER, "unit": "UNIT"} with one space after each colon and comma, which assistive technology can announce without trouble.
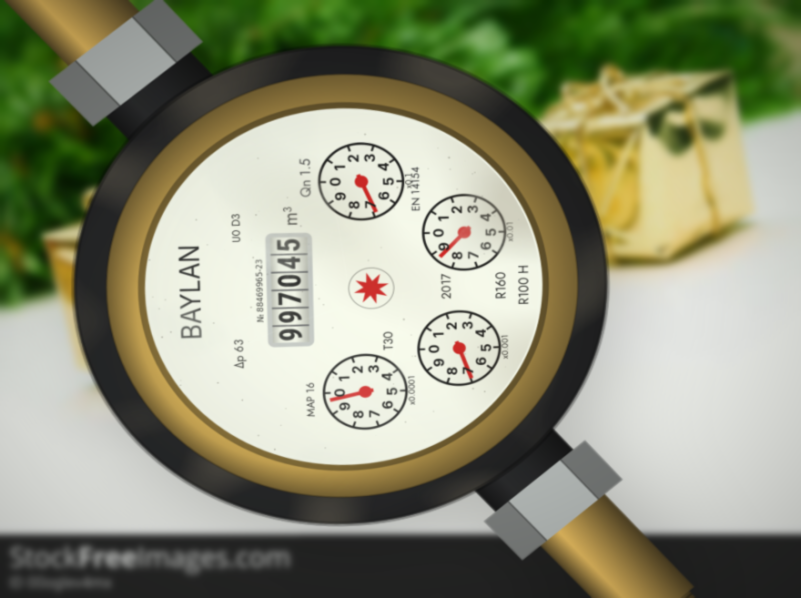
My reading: {"value": 997045.6869, "unit": "m³"}
